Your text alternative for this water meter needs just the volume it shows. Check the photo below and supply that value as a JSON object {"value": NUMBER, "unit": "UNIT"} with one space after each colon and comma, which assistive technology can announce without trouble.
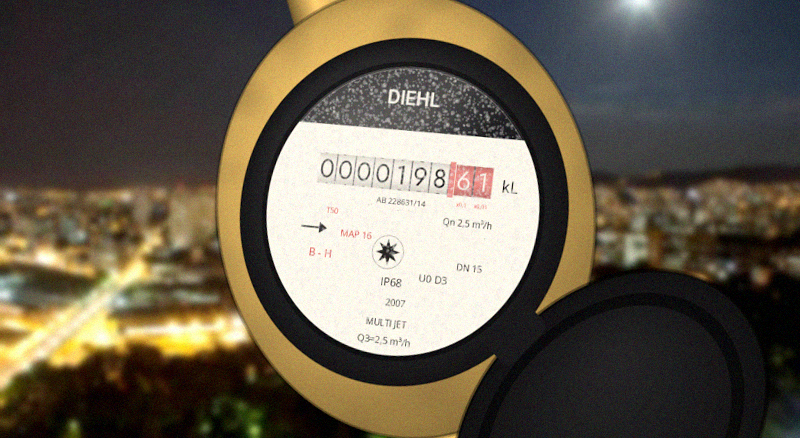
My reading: {"value": 198.61, "unit": "kL"}
